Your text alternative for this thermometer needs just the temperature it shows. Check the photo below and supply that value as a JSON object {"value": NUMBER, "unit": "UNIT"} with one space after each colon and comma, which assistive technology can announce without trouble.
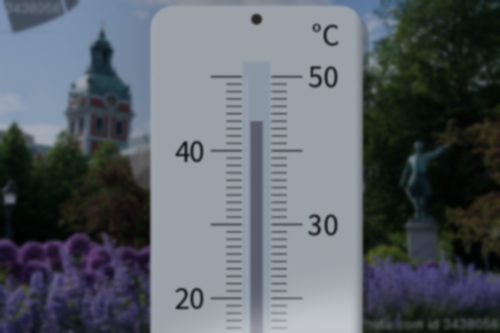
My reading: {"value": 44, "unit": "°C"}
